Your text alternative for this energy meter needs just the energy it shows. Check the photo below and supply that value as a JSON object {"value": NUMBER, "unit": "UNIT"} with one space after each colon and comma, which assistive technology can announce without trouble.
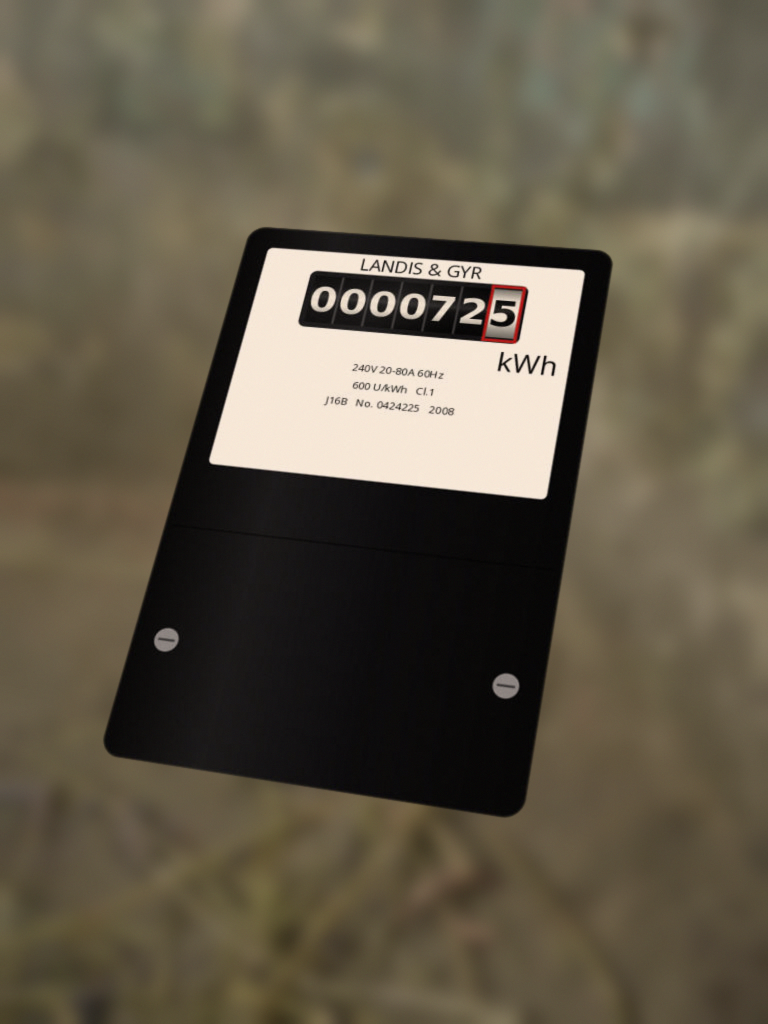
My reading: {"value": 72.5, "unit": "kWh"}
